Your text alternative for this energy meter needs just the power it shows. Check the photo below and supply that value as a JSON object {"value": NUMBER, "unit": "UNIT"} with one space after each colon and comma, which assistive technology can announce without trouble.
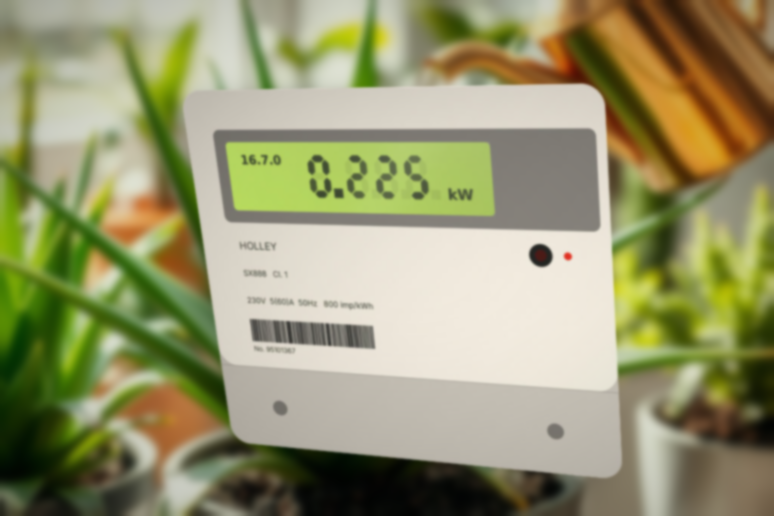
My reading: {"value": 0.225, "unit": "kW"}
